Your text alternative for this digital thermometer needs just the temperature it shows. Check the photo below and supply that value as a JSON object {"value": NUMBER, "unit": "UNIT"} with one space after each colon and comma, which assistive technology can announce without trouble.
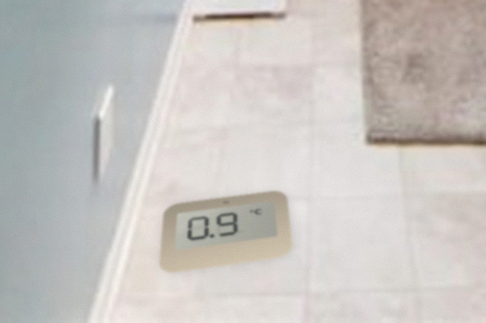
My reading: {"value": 0.9, "unit": "°C"}
